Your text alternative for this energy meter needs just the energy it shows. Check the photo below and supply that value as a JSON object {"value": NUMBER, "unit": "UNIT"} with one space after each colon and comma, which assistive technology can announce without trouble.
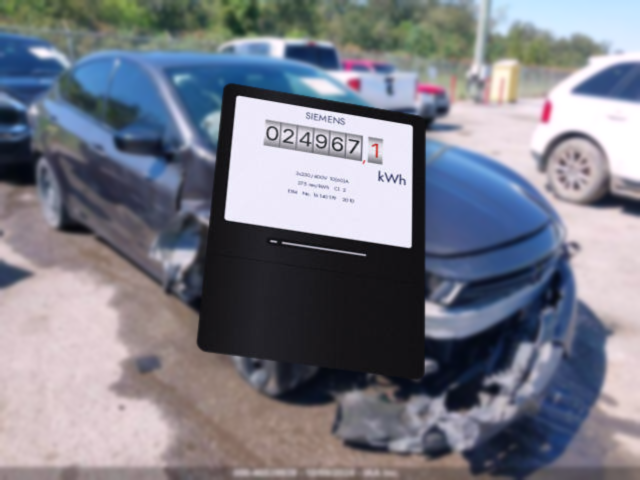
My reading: {"value": 24967.1, "unit": "kWh"}
